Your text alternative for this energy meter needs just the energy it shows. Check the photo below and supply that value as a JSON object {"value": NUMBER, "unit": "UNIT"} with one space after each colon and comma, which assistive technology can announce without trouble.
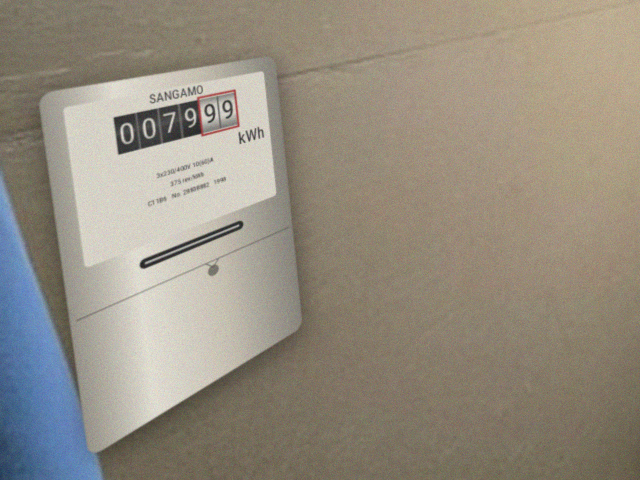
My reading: {"value": 79.99, "unit": "kWh"}
